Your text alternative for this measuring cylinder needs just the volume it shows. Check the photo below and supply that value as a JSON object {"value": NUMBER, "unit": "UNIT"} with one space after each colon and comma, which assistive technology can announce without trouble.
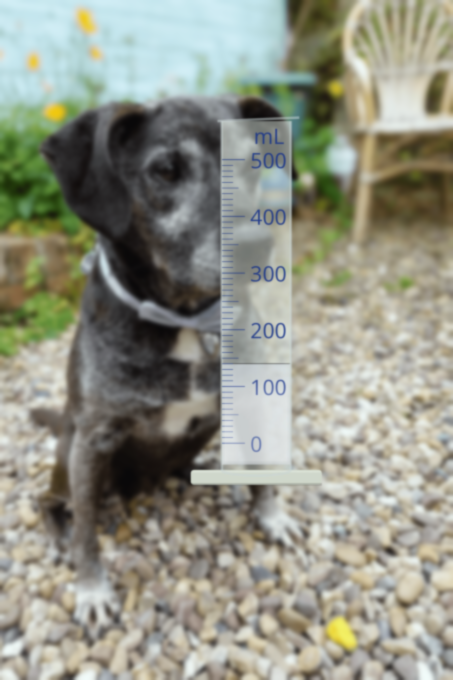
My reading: {"value": 140, "unit": "mL"}
